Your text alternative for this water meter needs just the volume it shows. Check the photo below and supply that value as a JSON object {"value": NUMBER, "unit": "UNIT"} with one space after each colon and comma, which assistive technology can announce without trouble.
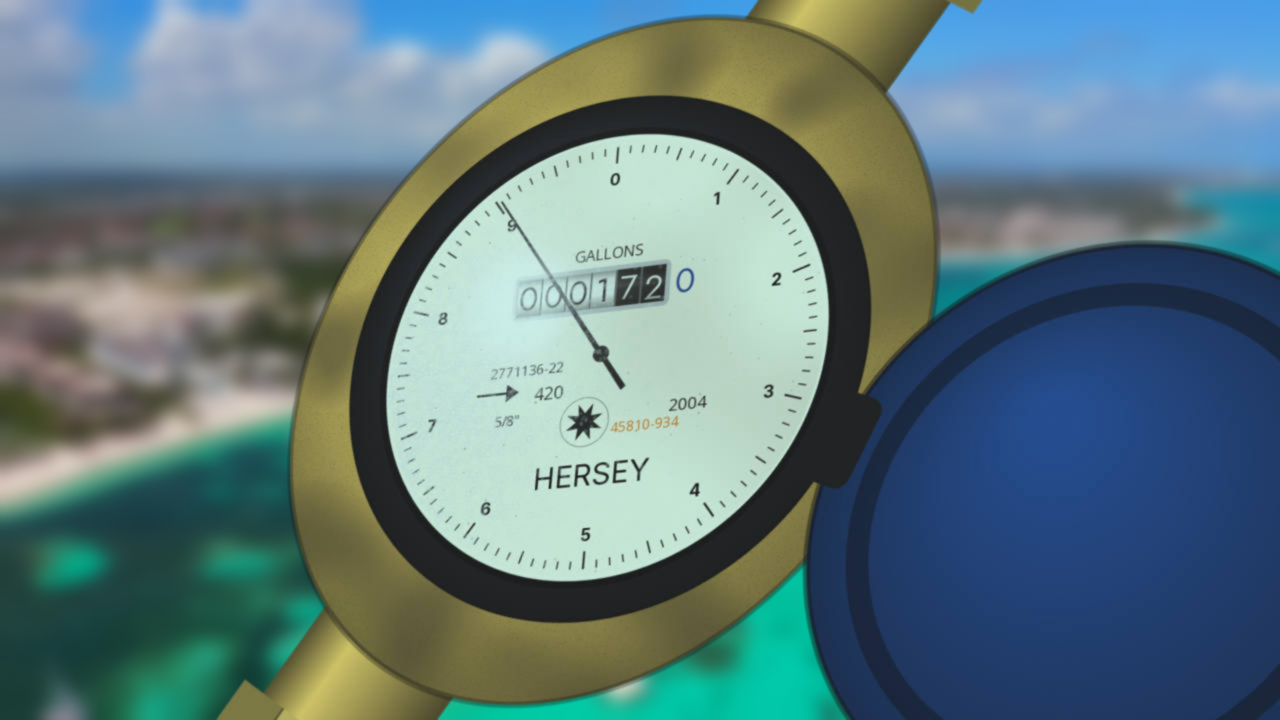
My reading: {"value": 1719.0, "unit": "gal"}
